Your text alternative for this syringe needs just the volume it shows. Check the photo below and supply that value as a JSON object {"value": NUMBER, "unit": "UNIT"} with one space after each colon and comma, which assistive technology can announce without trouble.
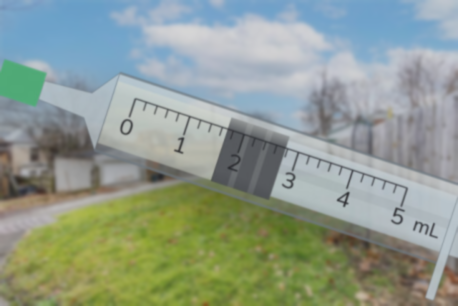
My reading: {"value": 1.7, "unit": "mL"}
